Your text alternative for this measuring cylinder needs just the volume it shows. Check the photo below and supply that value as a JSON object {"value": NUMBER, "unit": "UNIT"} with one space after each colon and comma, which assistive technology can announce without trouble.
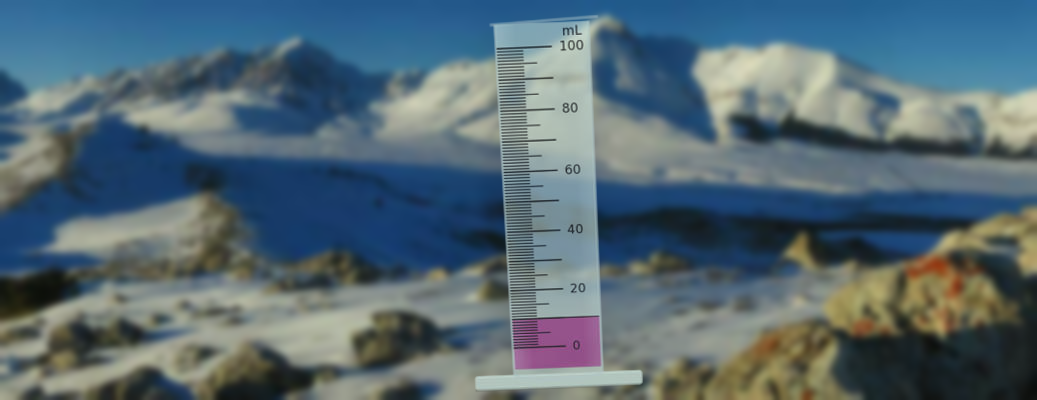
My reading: {"value": 10, "unit": "mL"}
